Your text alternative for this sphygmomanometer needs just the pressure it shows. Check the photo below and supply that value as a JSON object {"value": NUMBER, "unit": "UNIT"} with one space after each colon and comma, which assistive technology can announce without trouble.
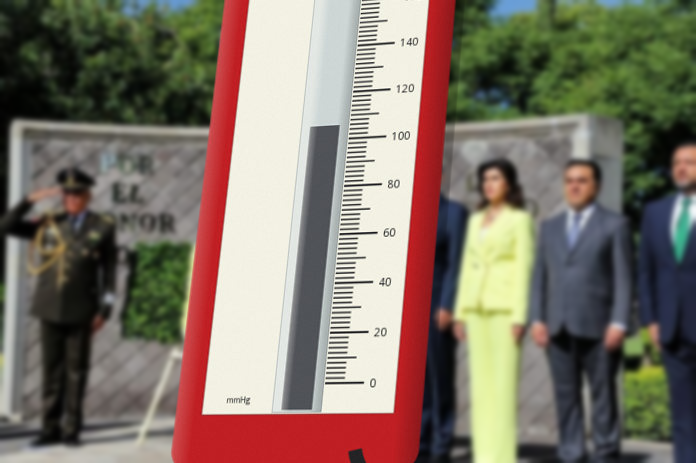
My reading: {"value": 106, "unit": "mmHg"}
